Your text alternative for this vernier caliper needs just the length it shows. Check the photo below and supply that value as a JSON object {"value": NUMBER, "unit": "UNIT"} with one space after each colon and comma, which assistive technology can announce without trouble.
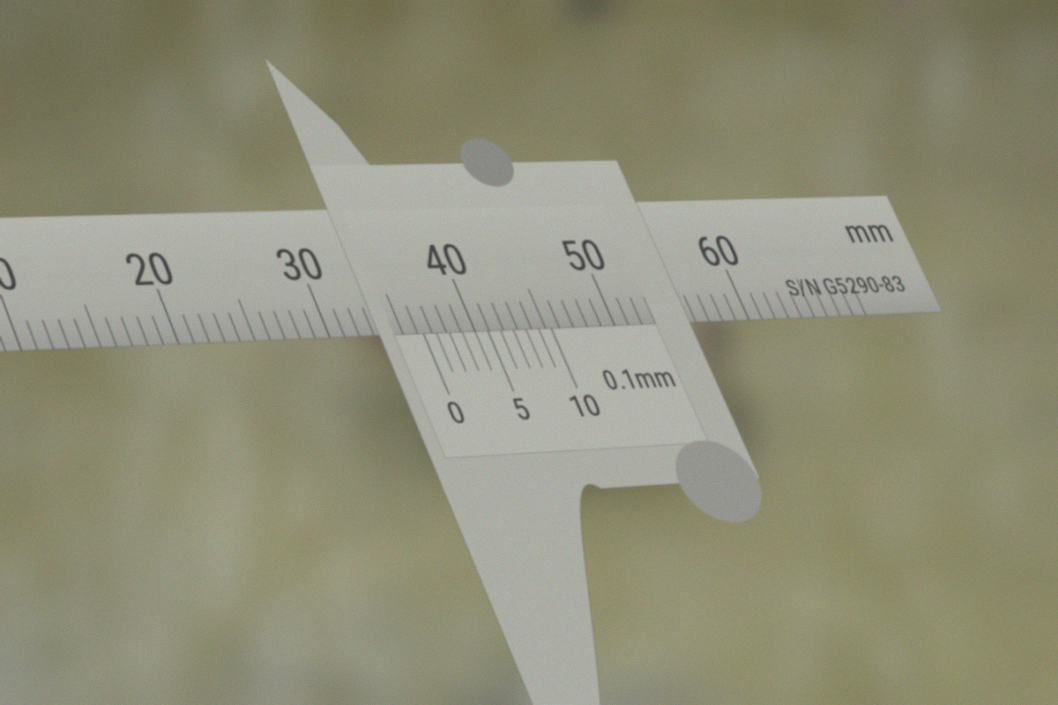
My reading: {"value": 36.4, "unit": "mm"}
